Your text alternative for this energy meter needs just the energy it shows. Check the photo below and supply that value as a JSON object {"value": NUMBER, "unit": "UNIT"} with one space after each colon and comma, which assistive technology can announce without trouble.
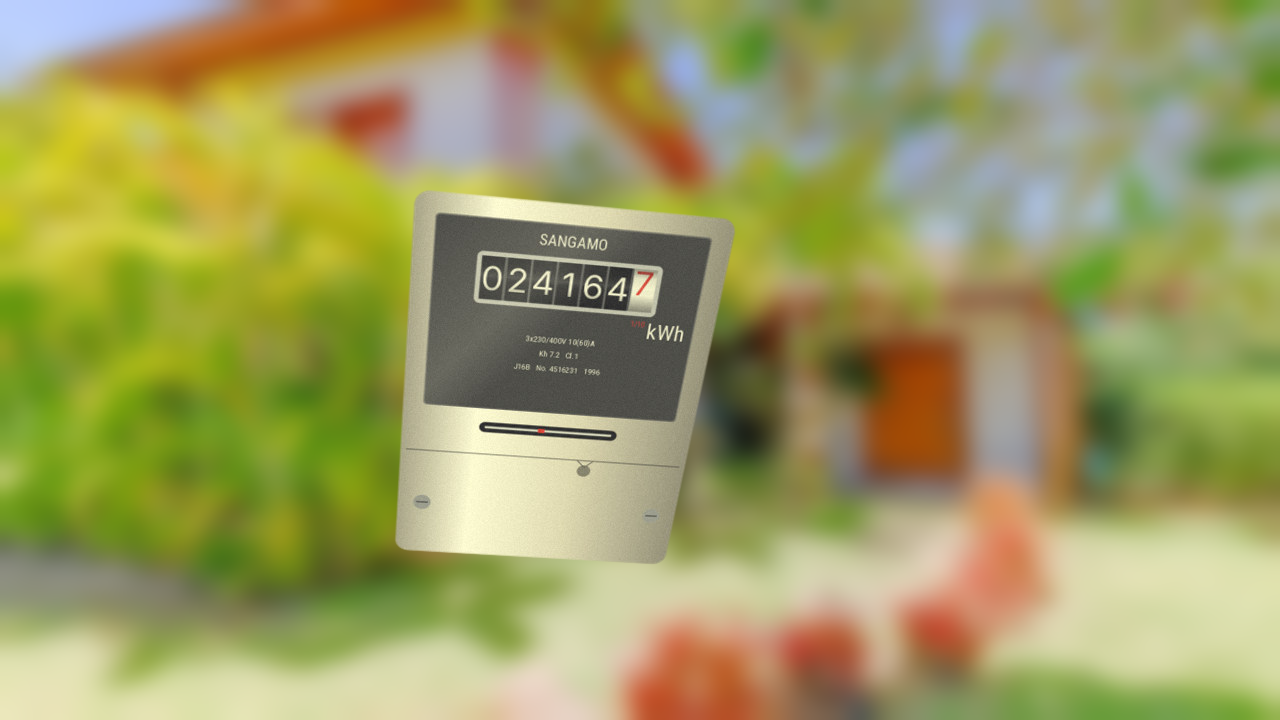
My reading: {"value": 24164.7, "unit": "kWh"}
